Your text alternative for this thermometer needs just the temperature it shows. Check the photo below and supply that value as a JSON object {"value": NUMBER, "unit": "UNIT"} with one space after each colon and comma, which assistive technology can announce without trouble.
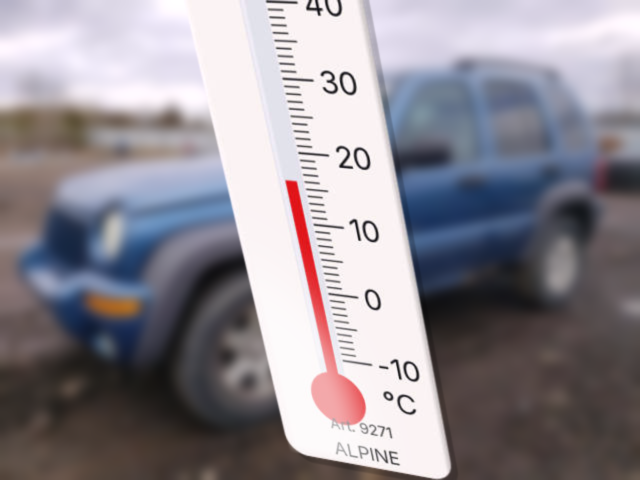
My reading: {"value": 16, "unit": "°C"}
